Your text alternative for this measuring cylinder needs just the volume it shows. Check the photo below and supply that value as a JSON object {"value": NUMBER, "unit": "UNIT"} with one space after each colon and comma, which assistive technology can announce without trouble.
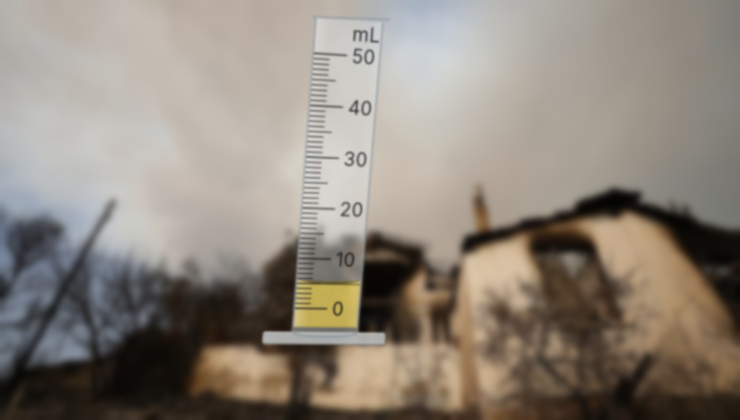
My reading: {"value": 5, "unit": "mL"}
